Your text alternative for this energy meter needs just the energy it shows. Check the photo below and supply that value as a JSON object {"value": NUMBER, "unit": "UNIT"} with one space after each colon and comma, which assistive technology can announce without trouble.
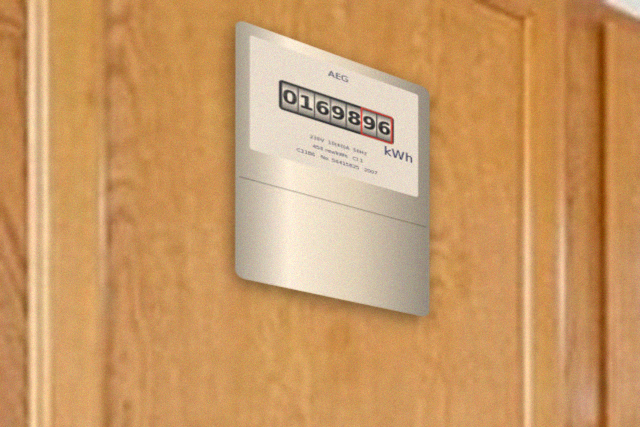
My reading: {"value": 1698.96, "unit": "kWh"}
